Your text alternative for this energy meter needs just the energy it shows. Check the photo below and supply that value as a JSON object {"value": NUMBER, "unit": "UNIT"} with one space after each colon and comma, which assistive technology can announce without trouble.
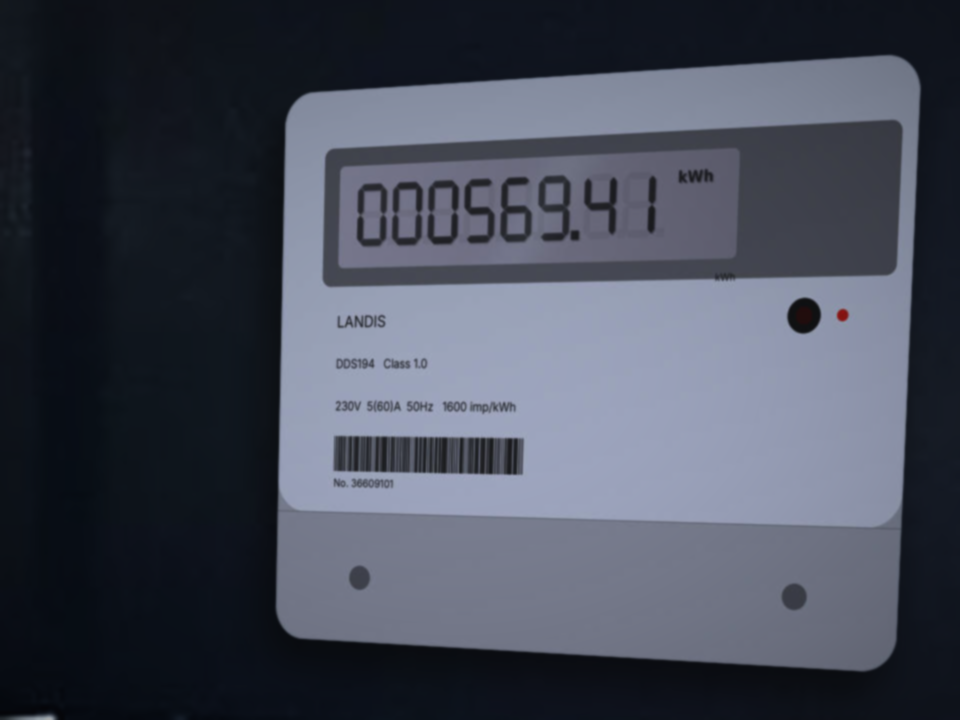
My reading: {"value": 569.41, "unit": "kWh"}
